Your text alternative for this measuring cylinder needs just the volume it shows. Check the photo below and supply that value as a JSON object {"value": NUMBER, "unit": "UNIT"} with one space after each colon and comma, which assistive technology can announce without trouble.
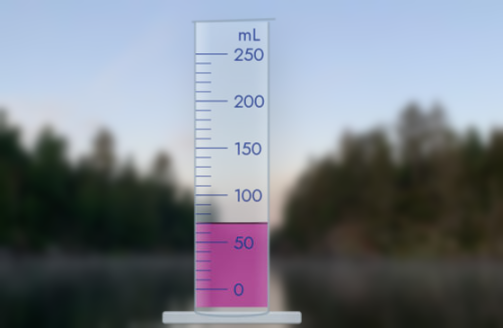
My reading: {"value": 70, "unit": "mL"}
